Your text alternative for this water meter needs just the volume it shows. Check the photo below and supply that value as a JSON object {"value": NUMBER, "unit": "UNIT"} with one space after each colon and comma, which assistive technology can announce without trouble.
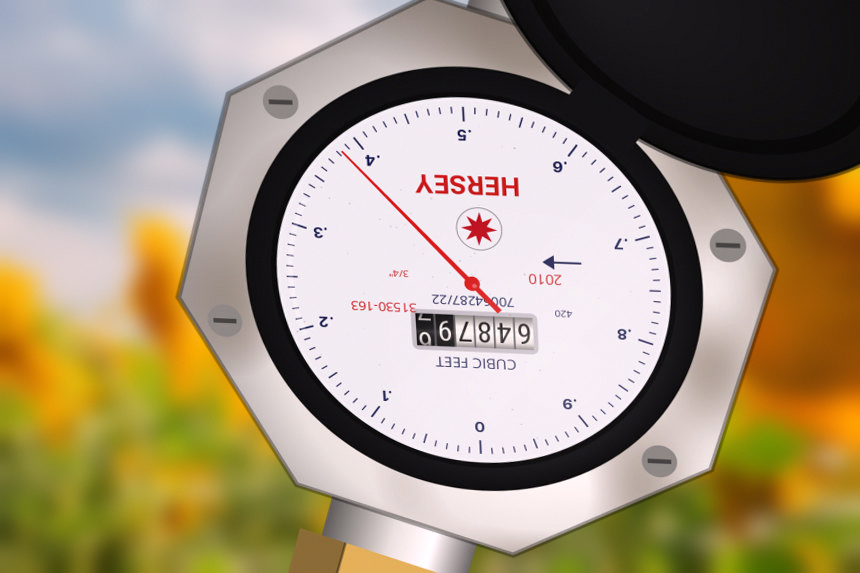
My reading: {"value": 648796.38, "unit": "ft³"}
